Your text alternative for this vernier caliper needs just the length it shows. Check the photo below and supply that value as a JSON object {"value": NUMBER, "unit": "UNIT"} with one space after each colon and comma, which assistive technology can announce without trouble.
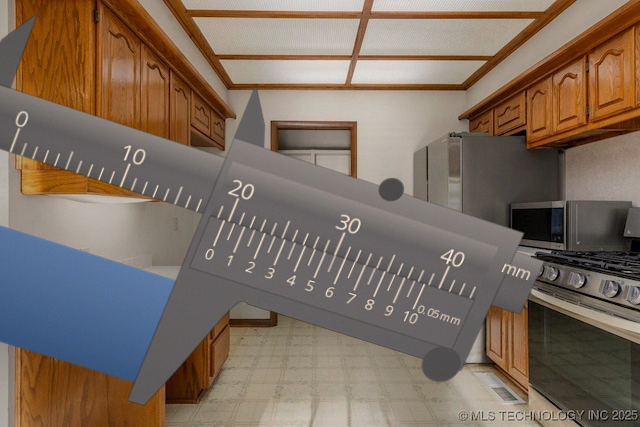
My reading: {"value": 19.6, "unit": "mm"}
